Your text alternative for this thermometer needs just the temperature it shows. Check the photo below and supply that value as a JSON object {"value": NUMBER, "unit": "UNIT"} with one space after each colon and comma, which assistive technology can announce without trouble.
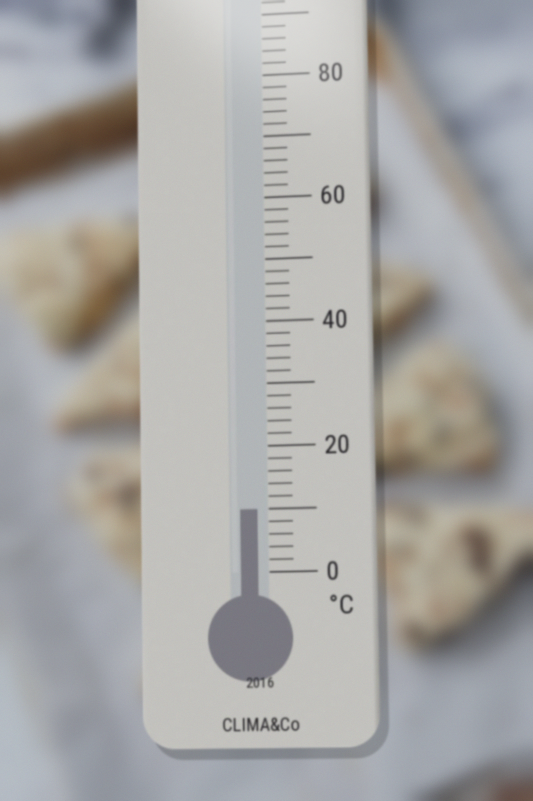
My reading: {"value": 10, "unit": "°C"}
